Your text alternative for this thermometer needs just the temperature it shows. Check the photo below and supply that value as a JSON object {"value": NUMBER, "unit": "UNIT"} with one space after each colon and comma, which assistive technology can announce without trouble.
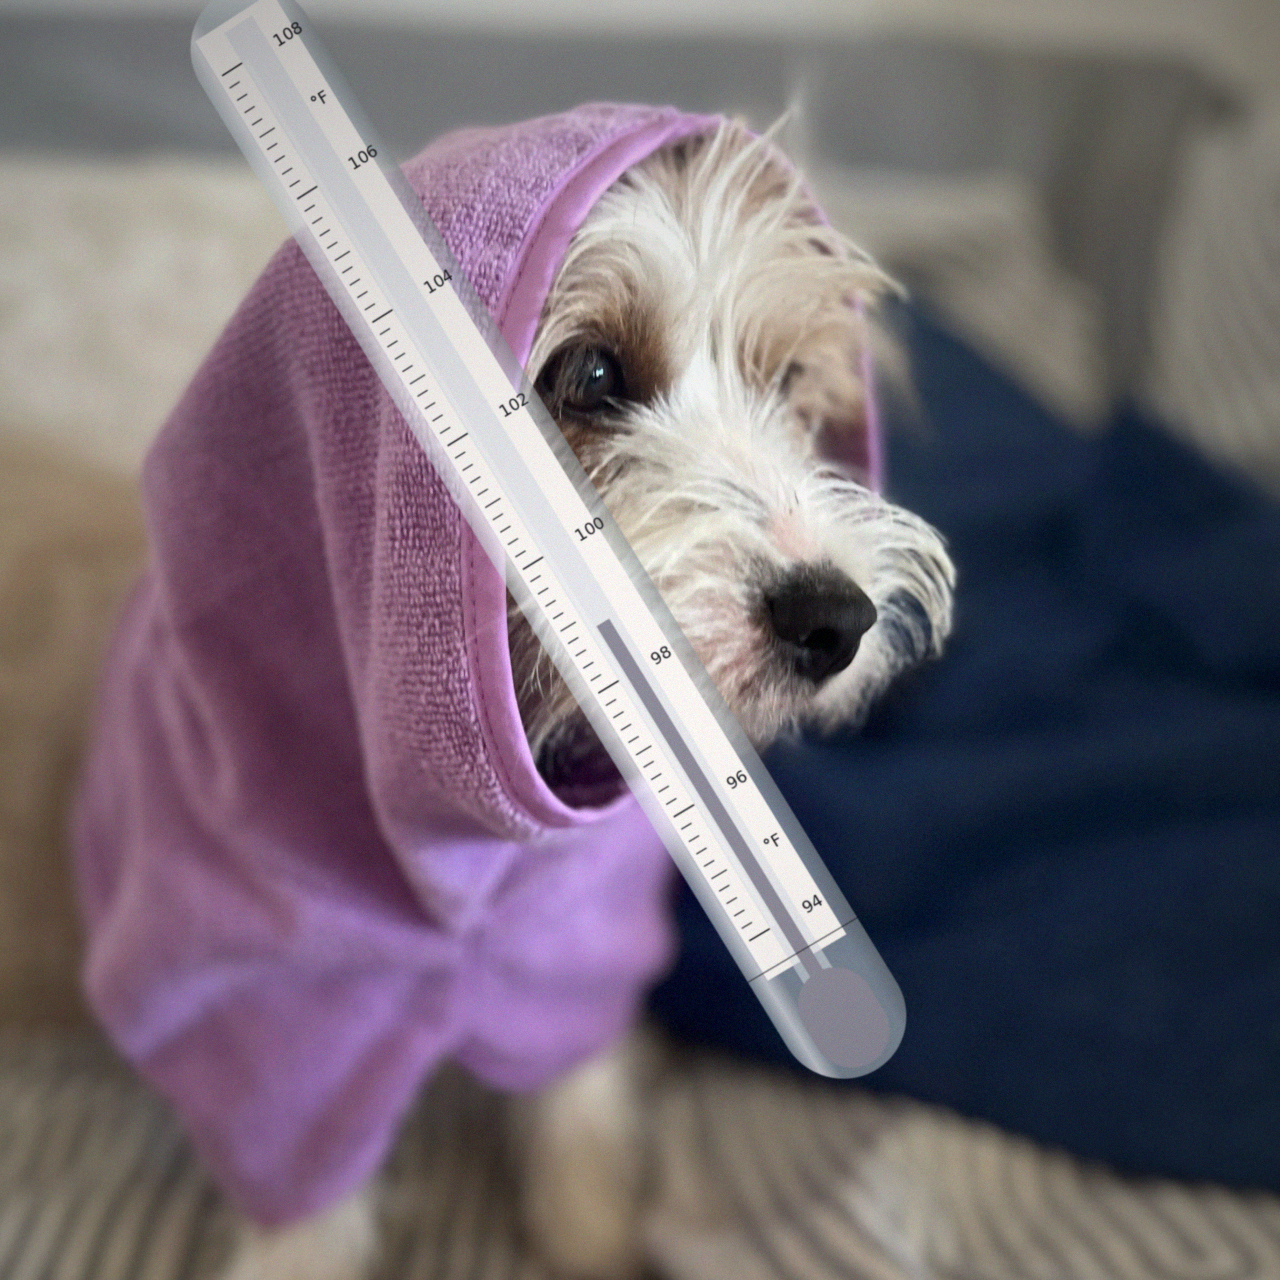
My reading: {"value": 98.8, "unit": "°F"}
